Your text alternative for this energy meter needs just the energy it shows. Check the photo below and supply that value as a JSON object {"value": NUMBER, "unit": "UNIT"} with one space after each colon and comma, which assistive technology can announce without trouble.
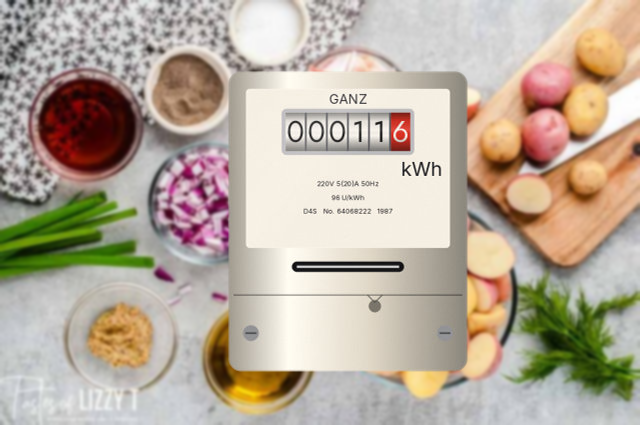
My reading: {"value": 11.6, "unit": "kWh"}
